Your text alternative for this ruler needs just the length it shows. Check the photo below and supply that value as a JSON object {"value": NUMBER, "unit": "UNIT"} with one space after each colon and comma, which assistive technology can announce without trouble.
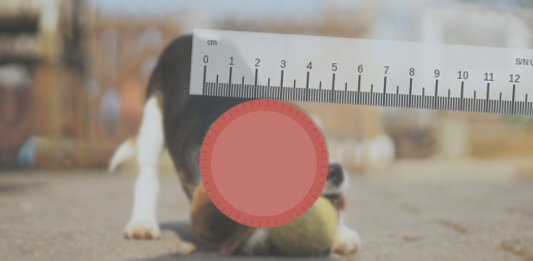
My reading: {"value": 5, "unit": "cm"}
